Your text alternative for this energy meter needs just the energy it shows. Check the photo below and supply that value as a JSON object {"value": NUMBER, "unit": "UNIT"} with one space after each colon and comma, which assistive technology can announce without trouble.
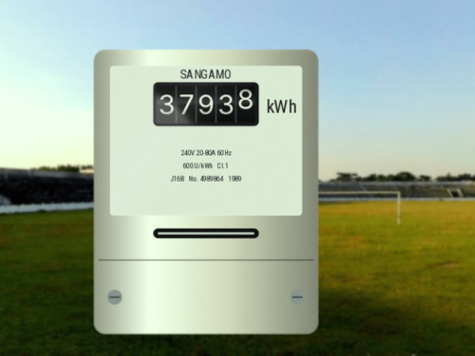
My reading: {"value": 37938, "unit": "kWh"}
